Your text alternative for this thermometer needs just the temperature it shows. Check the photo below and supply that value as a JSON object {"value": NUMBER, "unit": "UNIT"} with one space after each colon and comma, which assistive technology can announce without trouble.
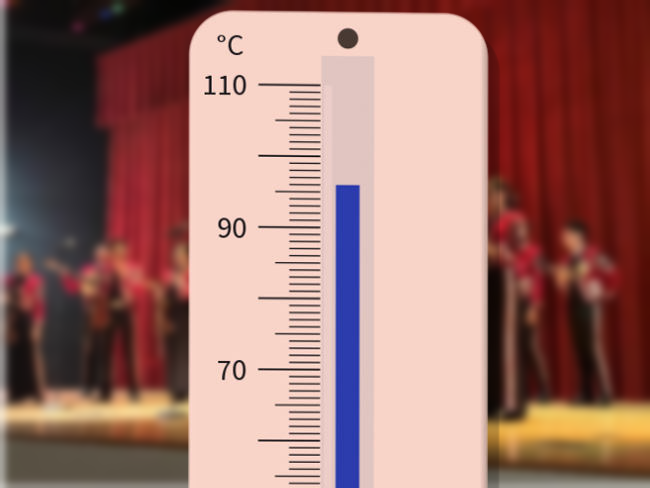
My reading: {"value": 96, "unit": "°C"}
